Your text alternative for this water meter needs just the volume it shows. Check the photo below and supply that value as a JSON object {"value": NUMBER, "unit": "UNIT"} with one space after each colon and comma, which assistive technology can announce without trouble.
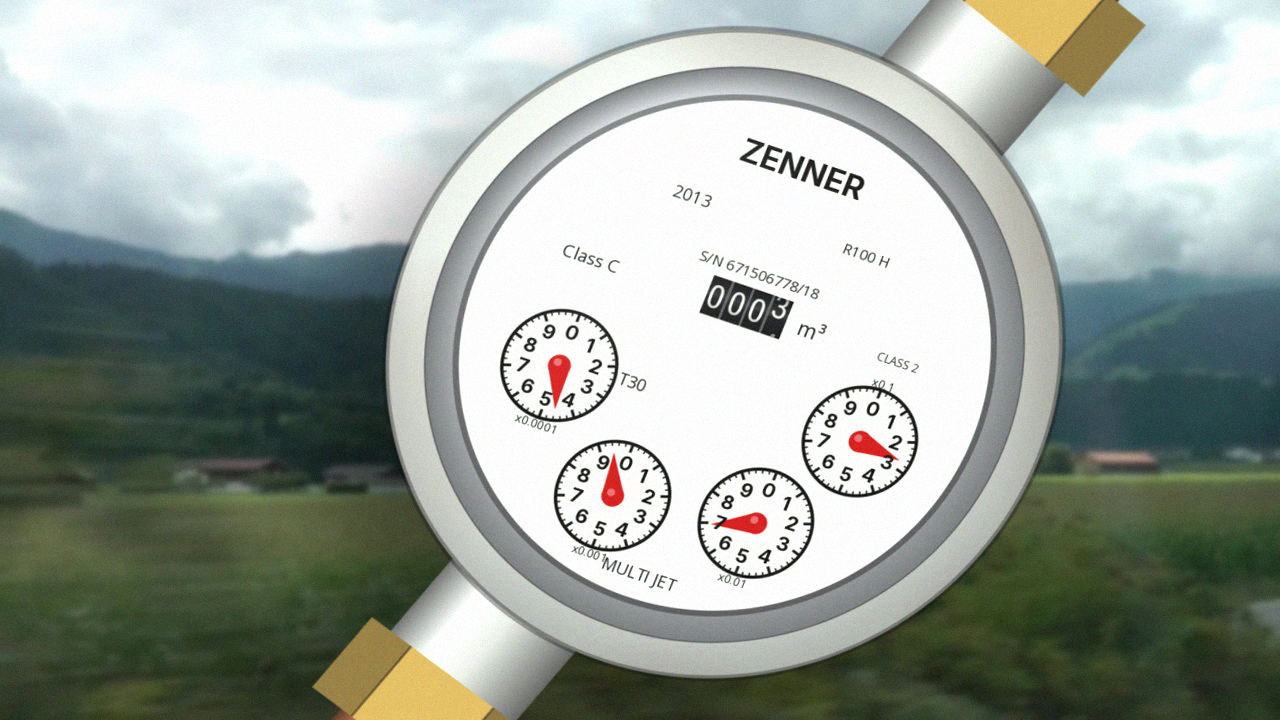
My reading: {"value": 3.2694, "unit": "m³"}
